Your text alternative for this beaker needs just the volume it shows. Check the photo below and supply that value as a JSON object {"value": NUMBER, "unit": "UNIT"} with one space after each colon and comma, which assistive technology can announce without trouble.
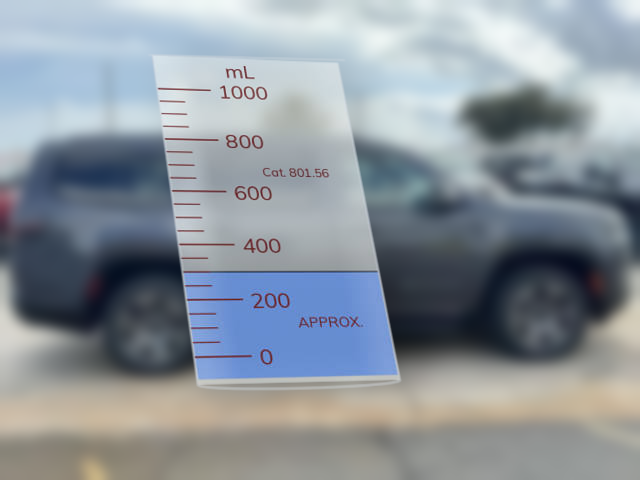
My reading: {"value": 300, "unit": "mL"}
